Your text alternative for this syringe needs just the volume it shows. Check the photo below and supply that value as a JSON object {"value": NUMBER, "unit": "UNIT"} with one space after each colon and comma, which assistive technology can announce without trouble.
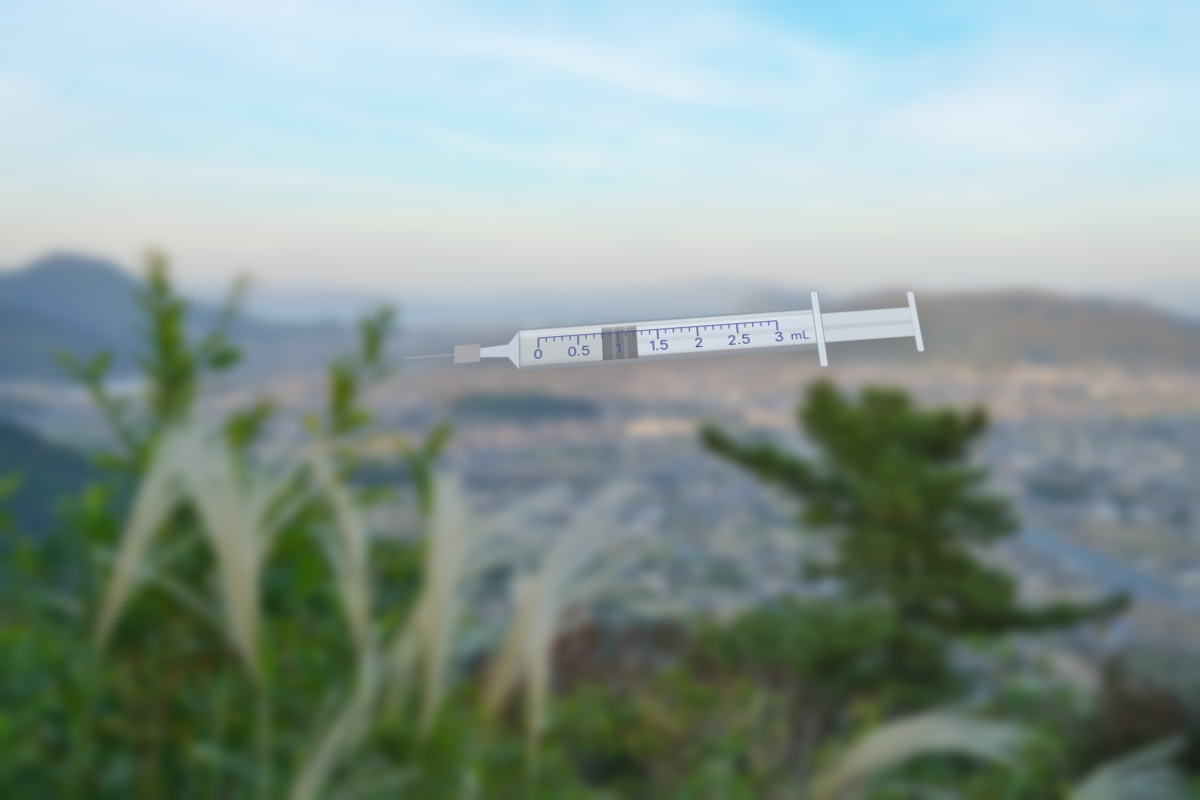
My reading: {"value": 0.8, "unit": "mL"}
